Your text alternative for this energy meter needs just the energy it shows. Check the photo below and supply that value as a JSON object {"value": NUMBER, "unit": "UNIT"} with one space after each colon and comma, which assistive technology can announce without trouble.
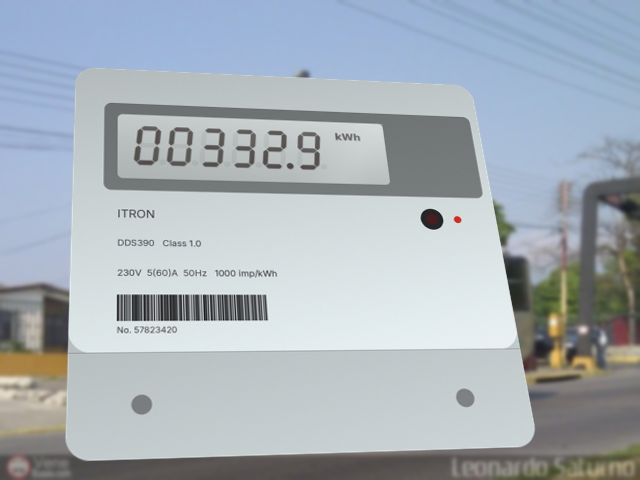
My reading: {"value": 332.9, "unit": "kWh"}
